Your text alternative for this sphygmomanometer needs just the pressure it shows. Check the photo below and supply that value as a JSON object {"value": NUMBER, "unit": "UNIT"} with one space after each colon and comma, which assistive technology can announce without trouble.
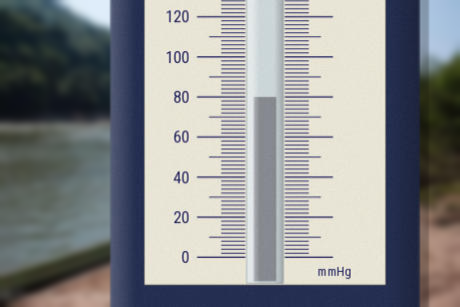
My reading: {"value": 80, "unit": "mmHg"}
